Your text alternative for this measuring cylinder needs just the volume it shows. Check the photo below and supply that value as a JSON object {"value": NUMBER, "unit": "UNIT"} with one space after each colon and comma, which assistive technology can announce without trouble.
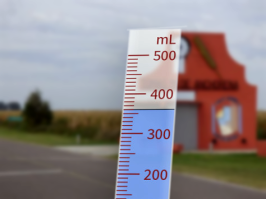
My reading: {"value": 360, "unit": "mL"}
